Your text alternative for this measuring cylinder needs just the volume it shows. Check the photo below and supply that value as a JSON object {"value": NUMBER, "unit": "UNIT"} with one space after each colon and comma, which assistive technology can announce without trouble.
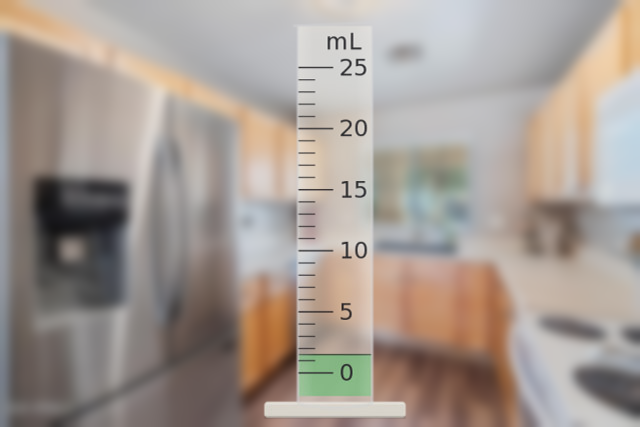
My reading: {"value": 1.5, "unit": "mL"}
